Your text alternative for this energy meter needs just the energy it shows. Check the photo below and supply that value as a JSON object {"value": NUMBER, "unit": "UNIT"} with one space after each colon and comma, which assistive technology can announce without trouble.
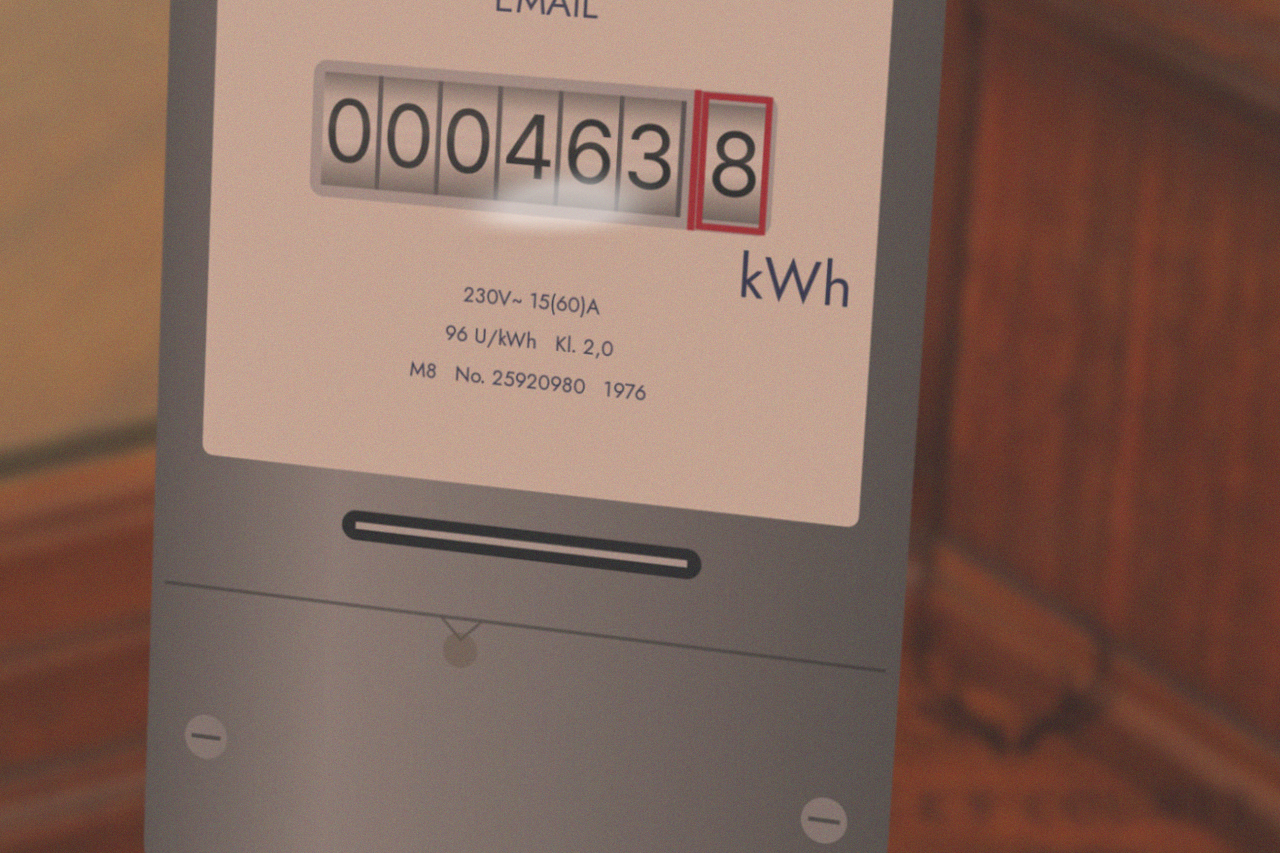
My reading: {"value": 463.8, "unit": "kWh"}
